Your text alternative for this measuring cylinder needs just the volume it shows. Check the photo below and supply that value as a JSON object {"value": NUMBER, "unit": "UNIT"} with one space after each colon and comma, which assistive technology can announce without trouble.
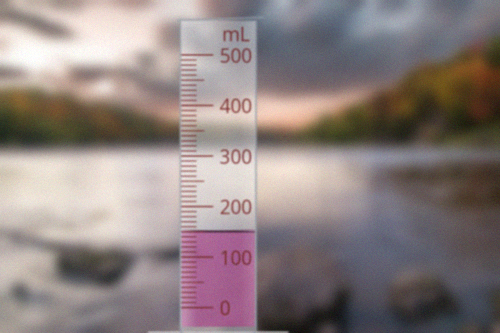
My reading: {"value": 150, "unit": "mL"}
